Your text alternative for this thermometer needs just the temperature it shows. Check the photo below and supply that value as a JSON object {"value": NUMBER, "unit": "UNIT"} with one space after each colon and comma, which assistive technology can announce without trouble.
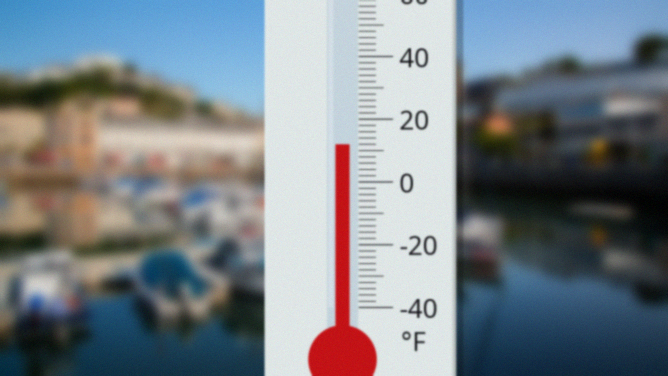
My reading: {"value": 12, "unit": "°F"}
